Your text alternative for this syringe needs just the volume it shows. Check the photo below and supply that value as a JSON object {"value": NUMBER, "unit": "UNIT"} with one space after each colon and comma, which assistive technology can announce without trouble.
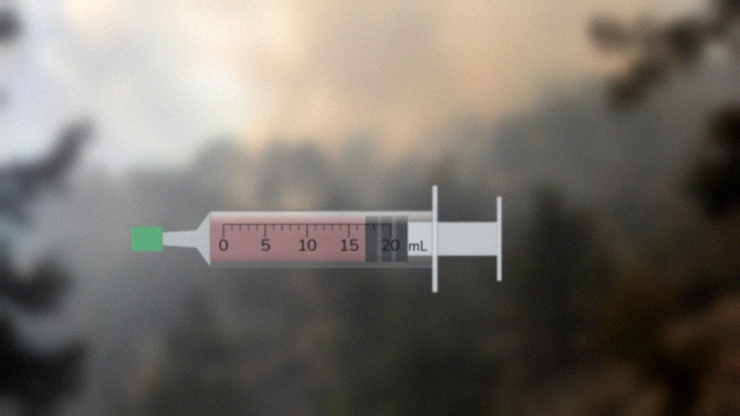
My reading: {"value": 17, "unit": "mL"}
